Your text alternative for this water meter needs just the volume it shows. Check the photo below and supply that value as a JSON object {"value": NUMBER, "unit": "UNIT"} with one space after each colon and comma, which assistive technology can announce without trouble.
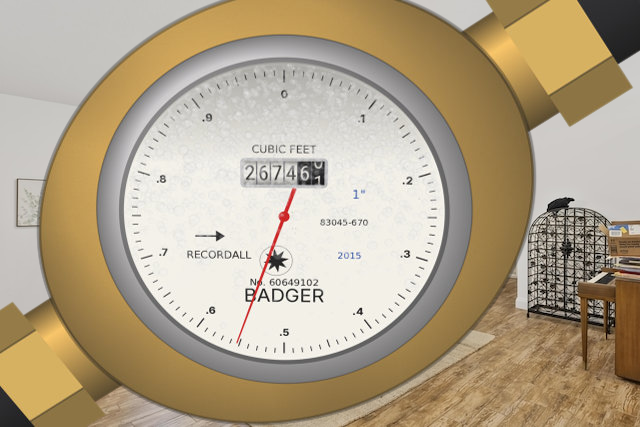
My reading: {"value": 267460.55, "unit": "ft³"}
